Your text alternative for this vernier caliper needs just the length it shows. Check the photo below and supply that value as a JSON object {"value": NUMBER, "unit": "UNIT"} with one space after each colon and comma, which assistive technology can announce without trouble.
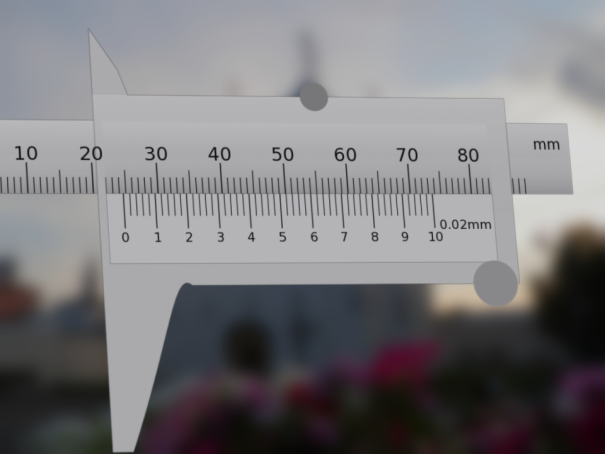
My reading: {"value": 24.6, "unit": "mm"}
